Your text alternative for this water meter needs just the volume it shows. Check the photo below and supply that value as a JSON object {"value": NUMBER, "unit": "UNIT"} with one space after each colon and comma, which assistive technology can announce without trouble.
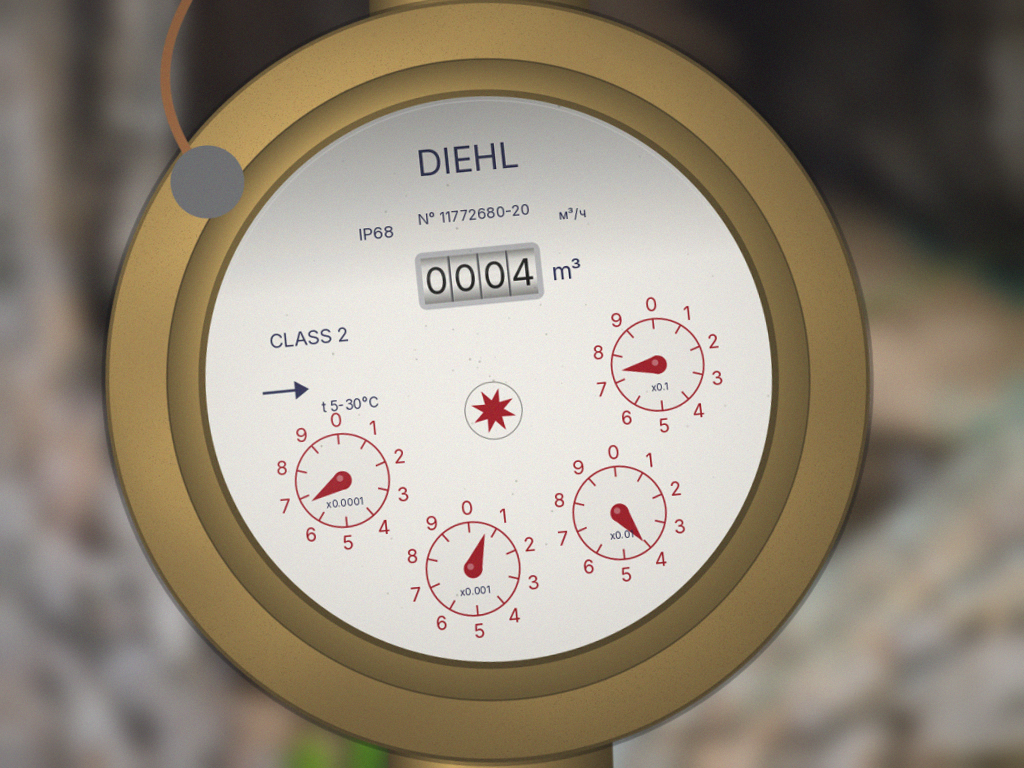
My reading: {"value": 4.7406, "unit": "m³"}
